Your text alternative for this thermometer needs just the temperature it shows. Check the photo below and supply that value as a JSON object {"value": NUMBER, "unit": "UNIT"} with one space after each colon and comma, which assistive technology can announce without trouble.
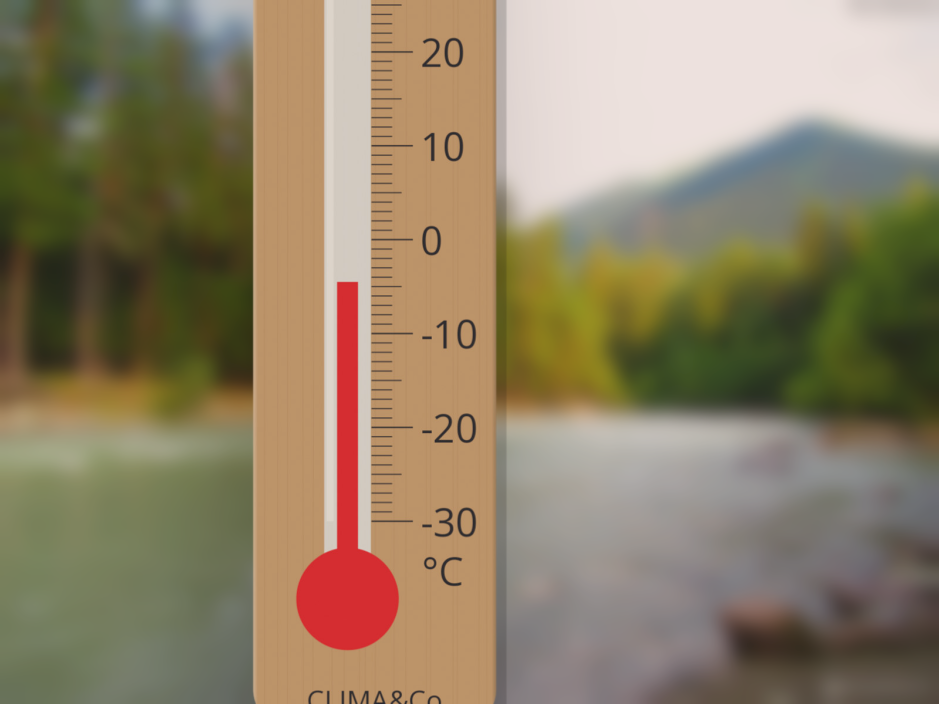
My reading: {"value": -4.5, "unit": "°C"}
